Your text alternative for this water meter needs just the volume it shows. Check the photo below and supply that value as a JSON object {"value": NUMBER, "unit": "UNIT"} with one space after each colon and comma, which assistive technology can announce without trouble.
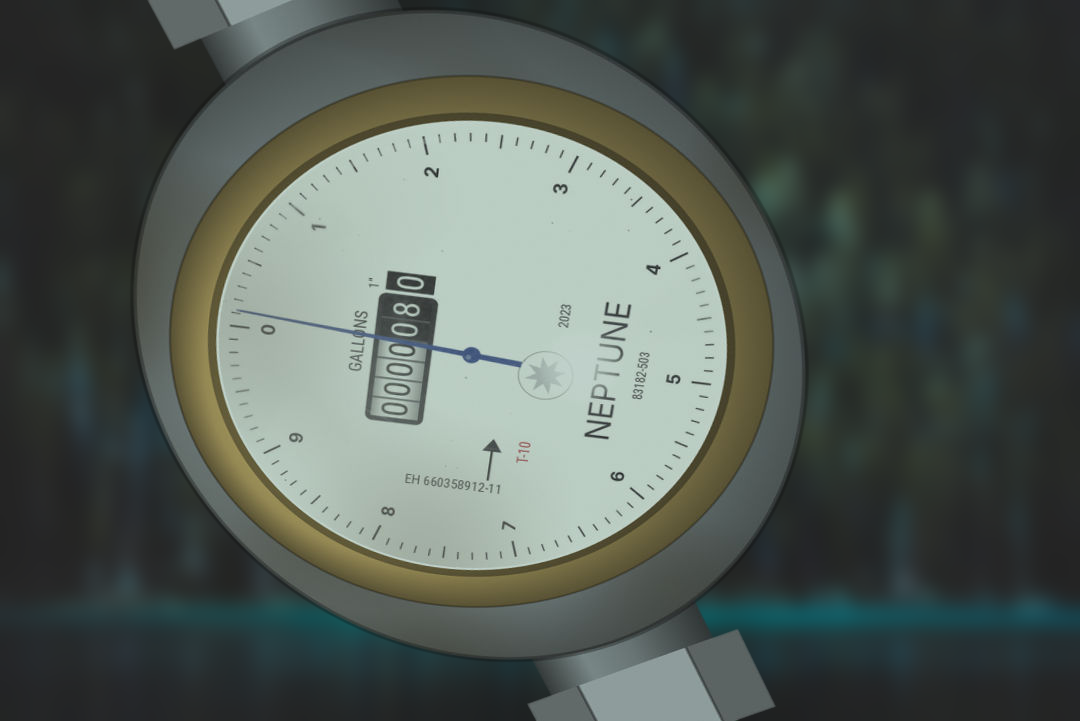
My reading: {"value": 80.1, "unit": "gal"}
